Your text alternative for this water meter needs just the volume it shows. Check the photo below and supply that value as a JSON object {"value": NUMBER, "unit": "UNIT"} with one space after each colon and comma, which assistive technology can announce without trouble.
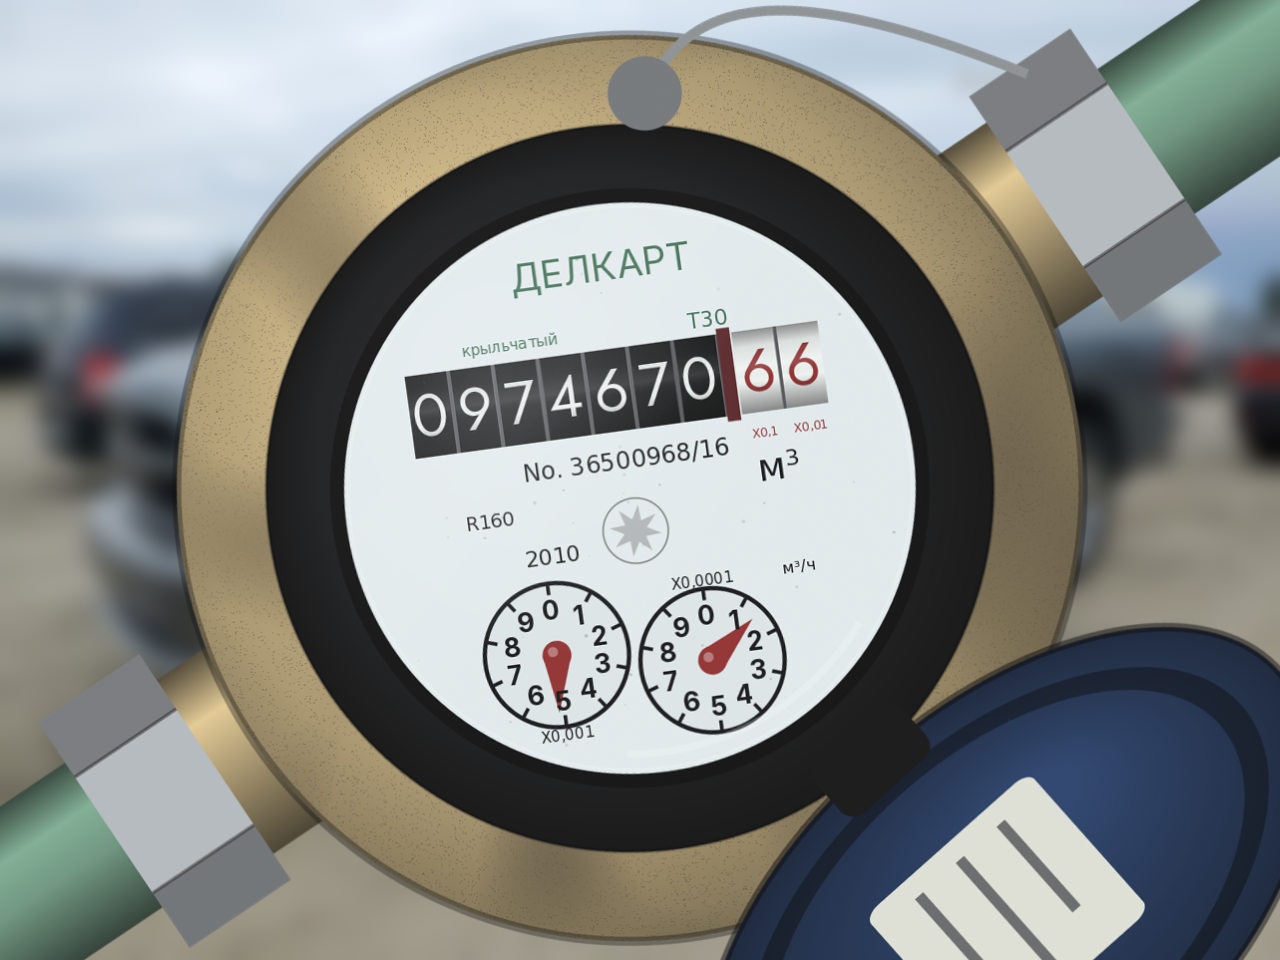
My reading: {"value": 974670.6651, "unit": "m³"}
